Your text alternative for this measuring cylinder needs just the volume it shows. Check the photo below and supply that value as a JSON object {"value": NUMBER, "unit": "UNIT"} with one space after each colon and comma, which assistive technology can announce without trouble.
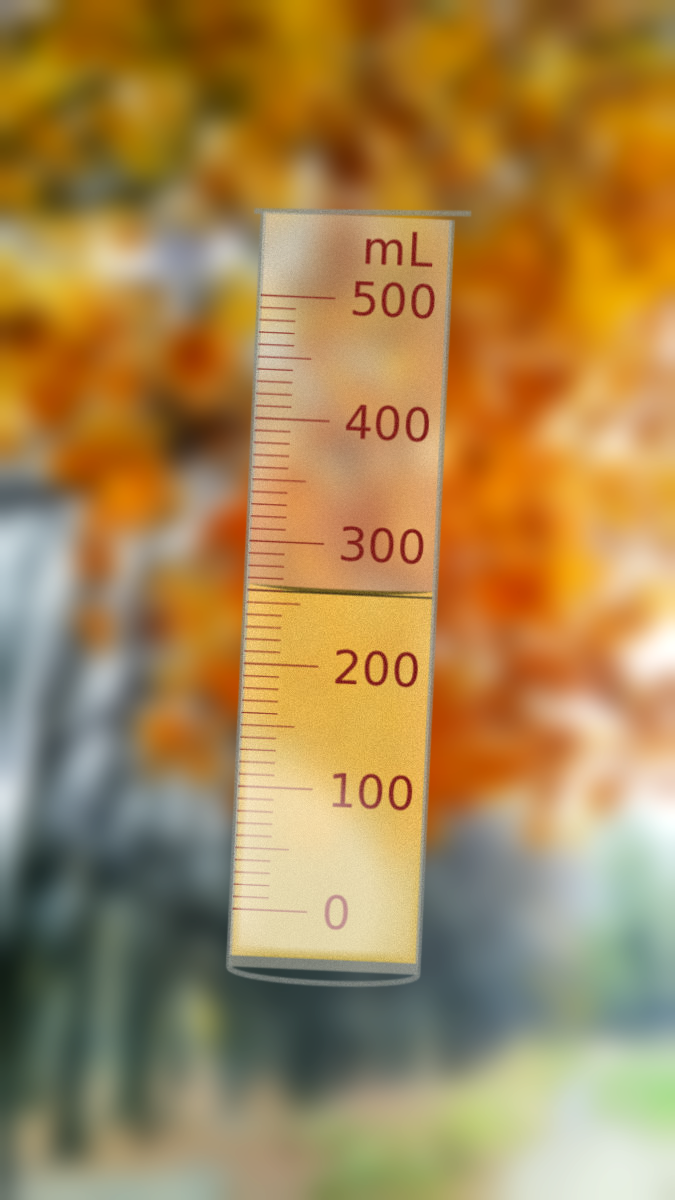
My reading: {"value": 260, "unit": "mL"}
